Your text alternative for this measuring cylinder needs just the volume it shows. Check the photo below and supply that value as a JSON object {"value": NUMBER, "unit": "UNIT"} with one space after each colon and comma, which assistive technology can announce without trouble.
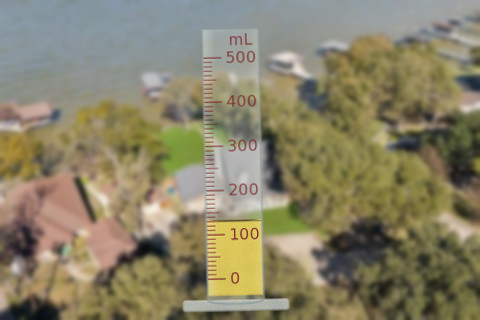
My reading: {"value": 130, "unit": "mL"}
